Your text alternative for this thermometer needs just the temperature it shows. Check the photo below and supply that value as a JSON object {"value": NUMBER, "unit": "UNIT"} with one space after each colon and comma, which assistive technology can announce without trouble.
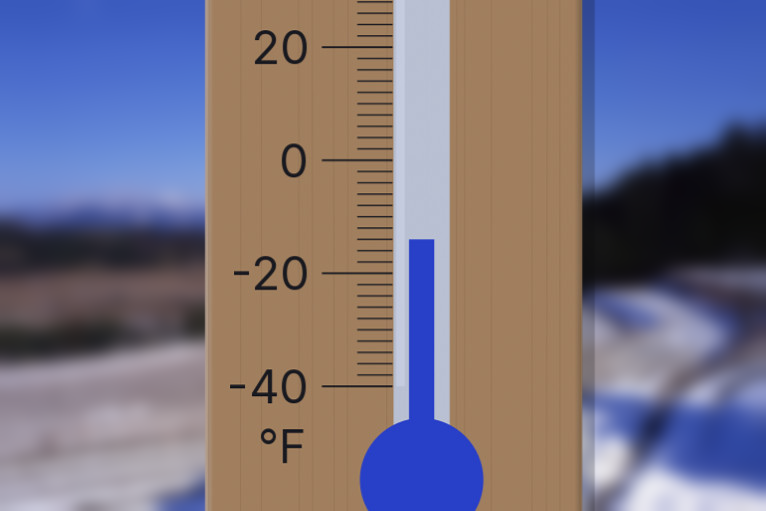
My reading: {"value": -14, "unit": "°F"}
